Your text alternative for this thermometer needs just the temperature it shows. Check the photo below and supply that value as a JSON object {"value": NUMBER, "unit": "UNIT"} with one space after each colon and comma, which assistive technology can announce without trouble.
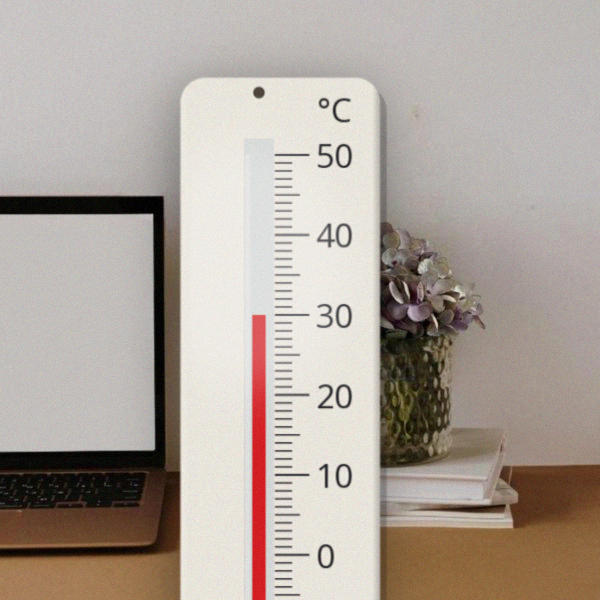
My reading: {"value": 30, "unit": "°C"}
